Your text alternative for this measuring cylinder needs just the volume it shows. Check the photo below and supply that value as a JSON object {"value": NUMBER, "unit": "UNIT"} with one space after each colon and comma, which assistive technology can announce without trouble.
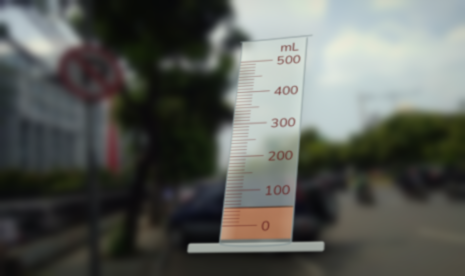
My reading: {"value": 50, "unit": "mL"}
